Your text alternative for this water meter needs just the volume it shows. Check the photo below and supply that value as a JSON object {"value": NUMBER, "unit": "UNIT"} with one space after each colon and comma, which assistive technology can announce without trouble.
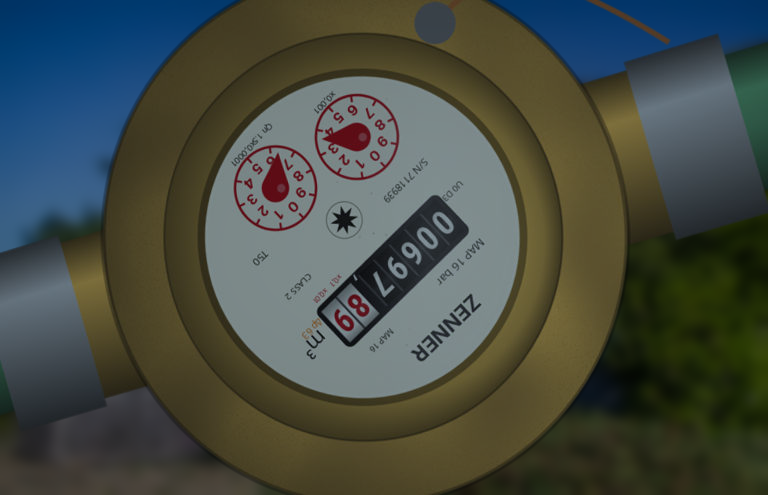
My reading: {"value": 697.8936, "unit": "m³"}
